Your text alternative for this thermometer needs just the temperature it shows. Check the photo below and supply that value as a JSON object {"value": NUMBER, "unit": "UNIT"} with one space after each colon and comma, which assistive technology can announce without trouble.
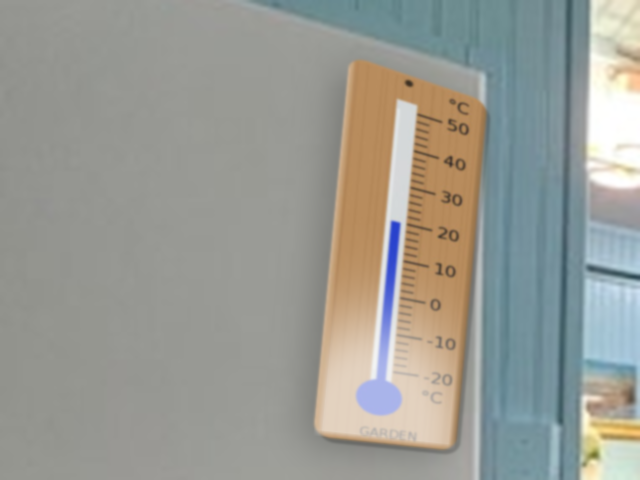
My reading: {"value": 20, "unit": "°C"}
